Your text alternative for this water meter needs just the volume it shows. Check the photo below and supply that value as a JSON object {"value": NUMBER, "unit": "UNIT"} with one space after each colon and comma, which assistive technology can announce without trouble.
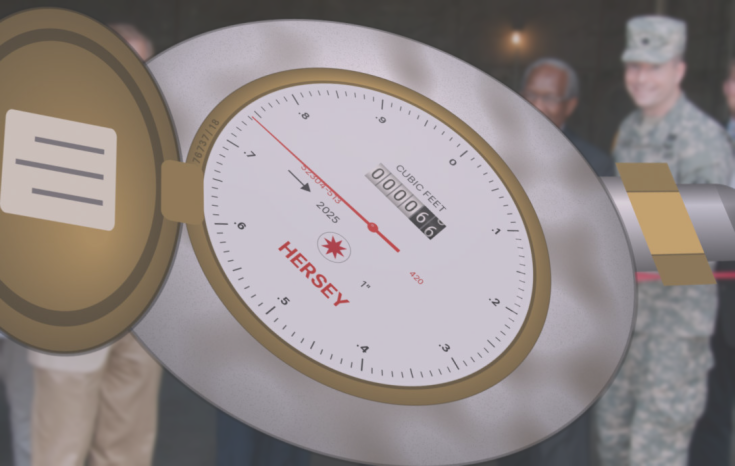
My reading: {"value": 65.74, "unit": "ft³"}
